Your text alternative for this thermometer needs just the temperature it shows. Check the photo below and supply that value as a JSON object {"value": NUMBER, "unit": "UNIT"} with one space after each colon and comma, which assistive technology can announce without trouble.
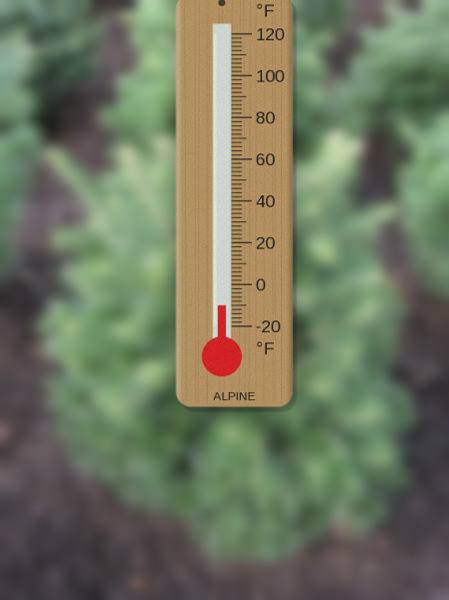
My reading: {"value": -10, "unit": "°F"}
